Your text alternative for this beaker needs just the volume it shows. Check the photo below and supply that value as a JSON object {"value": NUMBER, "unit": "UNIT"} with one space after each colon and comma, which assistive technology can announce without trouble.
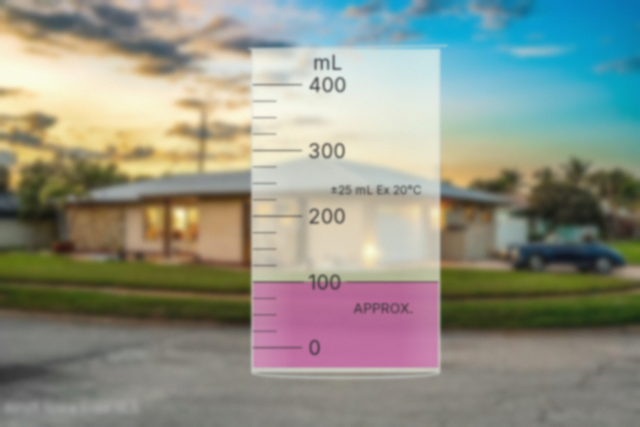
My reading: {"value": 100, "unit": "mL"}
